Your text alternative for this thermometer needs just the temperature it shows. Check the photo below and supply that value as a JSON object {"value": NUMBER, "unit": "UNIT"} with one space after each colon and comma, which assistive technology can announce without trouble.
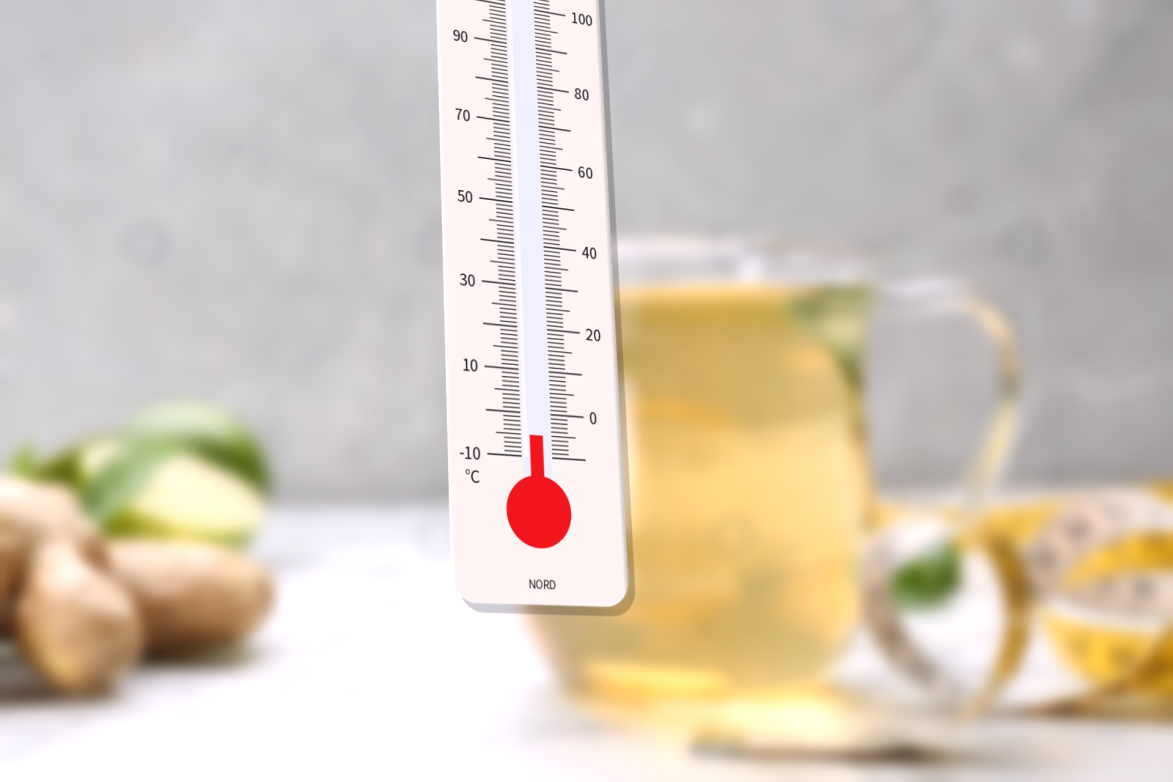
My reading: {"value": -5, "unit": "°C"}
